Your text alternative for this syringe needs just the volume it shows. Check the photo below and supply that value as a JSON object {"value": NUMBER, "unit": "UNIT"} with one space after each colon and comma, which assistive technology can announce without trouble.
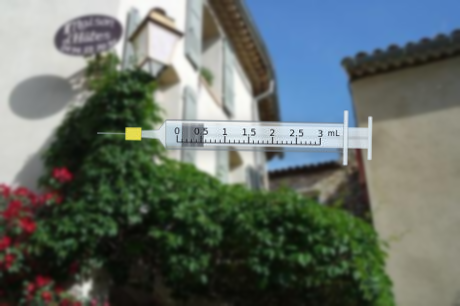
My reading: {"value": 0.1, "unit": "mL"}
